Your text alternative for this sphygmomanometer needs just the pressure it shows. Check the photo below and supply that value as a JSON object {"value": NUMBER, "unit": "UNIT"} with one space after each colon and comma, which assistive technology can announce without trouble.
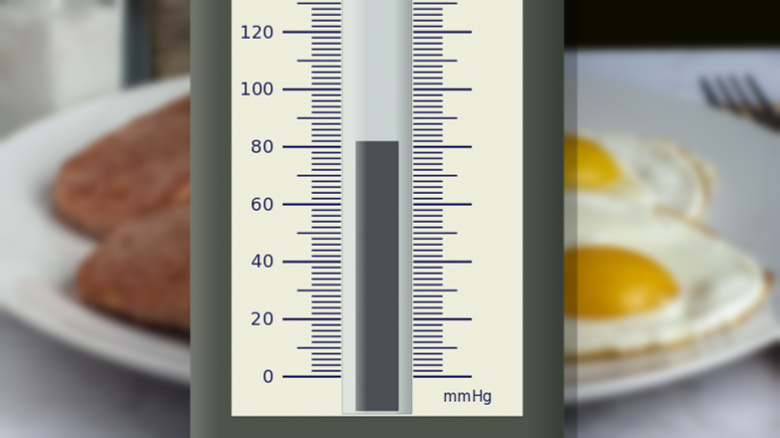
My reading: {"value": 82, "unit": "mmHg"}
